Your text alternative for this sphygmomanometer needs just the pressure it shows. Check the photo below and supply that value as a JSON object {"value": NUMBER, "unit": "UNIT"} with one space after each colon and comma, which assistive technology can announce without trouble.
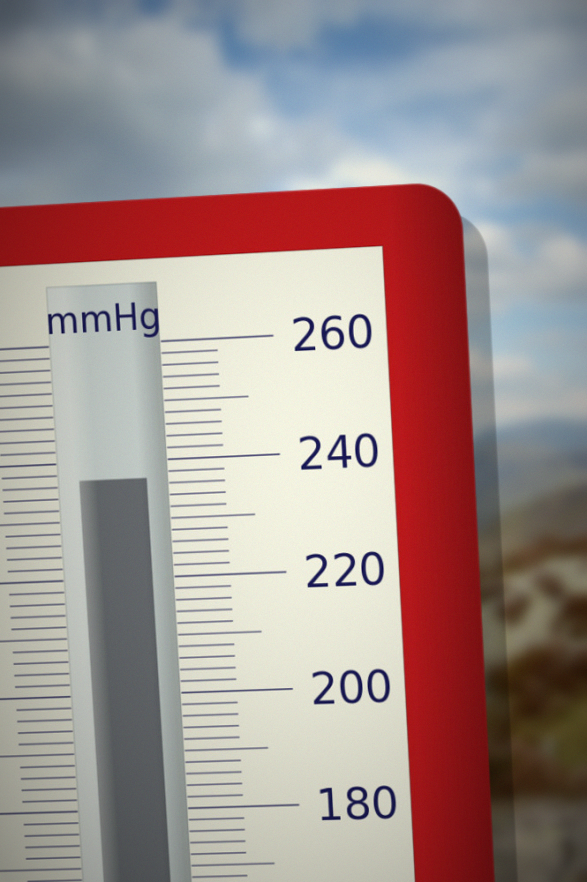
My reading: {"value": 237, "unit": "mmHg"}
